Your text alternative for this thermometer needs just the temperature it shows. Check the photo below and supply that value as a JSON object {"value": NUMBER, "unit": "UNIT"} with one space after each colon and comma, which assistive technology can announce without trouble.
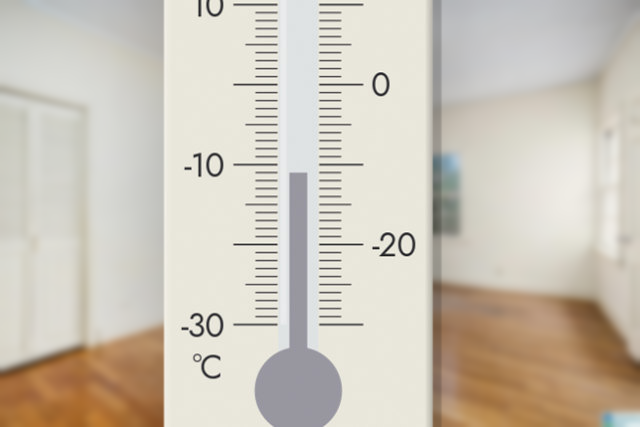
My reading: {"value": -11, "unit": "°C"}
